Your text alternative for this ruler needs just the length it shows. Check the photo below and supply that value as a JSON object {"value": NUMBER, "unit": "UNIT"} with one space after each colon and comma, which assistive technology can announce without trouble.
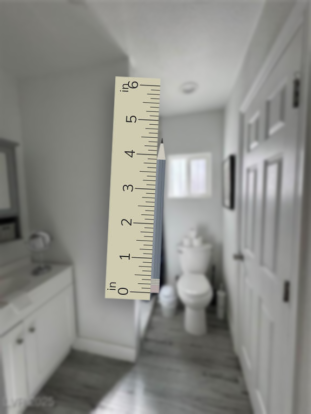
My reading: {"value": 4.5, "unit": "in"}
